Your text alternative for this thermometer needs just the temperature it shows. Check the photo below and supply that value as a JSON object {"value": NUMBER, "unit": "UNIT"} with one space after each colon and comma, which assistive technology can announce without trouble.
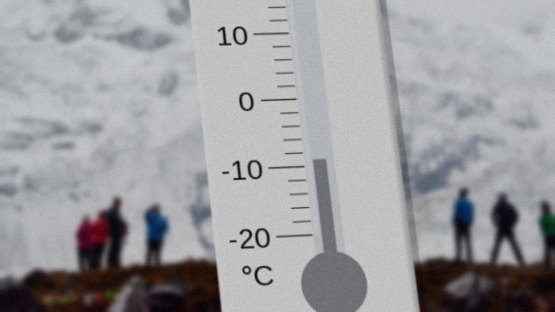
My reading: {"value": -9, "unit": "°C"}
